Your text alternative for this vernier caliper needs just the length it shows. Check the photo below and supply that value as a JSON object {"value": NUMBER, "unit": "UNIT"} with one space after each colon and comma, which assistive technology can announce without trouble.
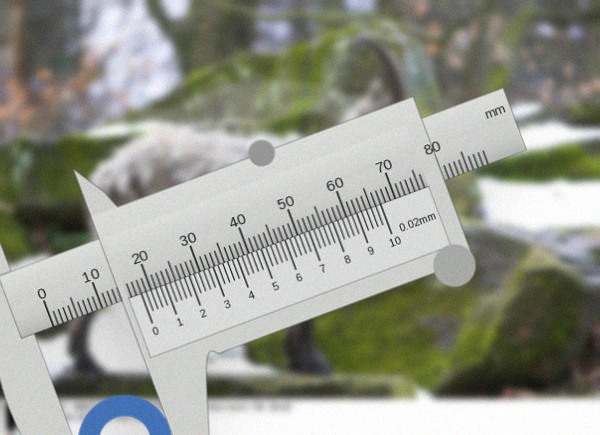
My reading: {"value": 18.0, "unit": "mm"}
